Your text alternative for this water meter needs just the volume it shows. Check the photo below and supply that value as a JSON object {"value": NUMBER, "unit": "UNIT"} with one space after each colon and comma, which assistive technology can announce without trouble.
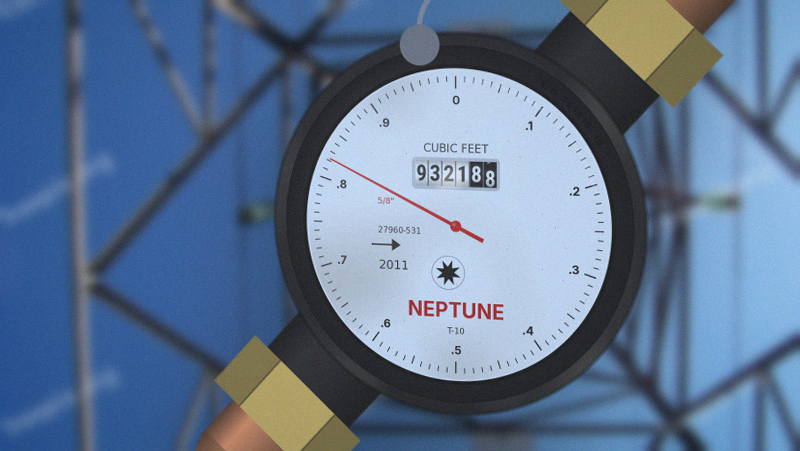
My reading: {"value": 932187.82, "unit": "ft³"}
